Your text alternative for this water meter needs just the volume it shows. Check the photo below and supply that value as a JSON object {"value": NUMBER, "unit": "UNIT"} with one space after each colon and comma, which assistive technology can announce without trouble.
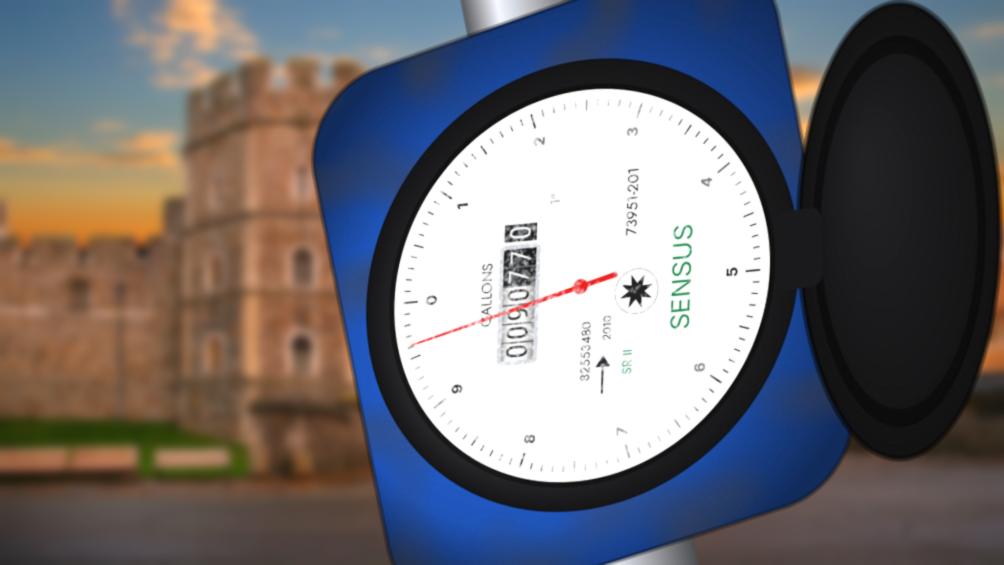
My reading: {"value": 90769.6, "unit": "gal"}
